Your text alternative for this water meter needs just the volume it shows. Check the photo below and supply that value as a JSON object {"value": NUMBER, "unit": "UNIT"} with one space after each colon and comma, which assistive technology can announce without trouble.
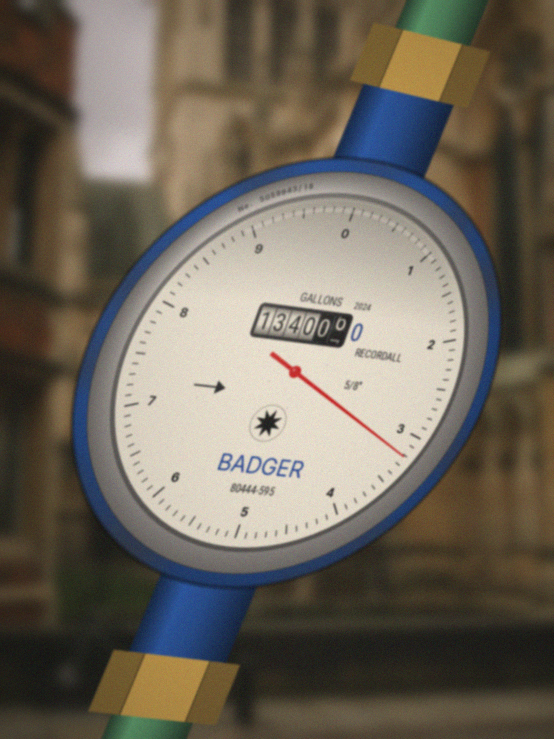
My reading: {"value": 1340063.2, "unit": "gal"}
